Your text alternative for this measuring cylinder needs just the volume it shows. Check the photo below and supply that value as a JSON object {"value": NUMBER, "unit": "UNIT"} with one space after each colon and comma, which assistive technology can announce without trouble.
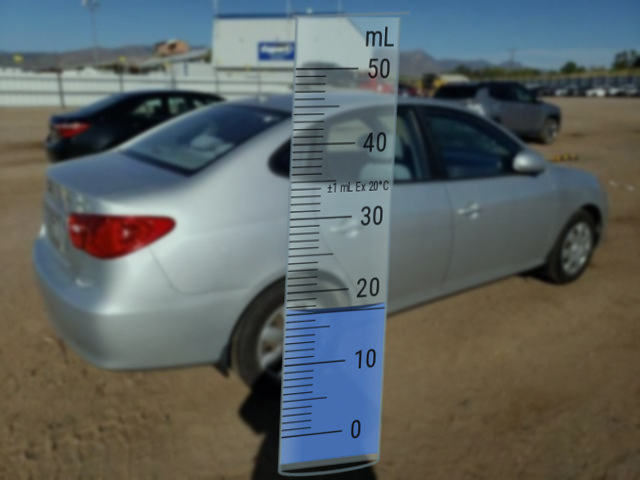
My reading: {"value": 17, "unit": "mL"}
